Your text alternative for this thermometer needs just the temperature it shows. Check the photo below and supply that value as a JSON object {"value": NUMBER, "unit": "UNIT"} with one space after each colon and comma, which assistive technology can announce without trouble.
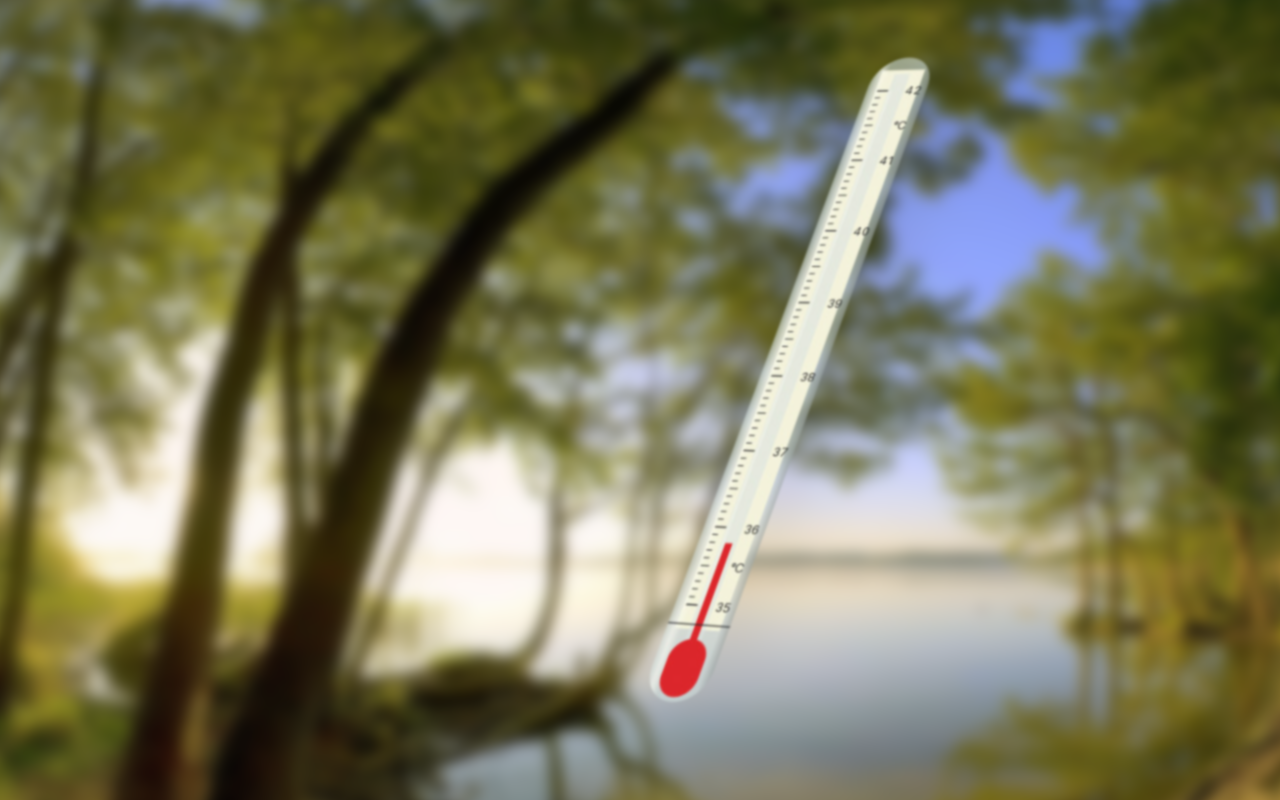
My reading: {"value": 35.8, "unit": "°C"}
